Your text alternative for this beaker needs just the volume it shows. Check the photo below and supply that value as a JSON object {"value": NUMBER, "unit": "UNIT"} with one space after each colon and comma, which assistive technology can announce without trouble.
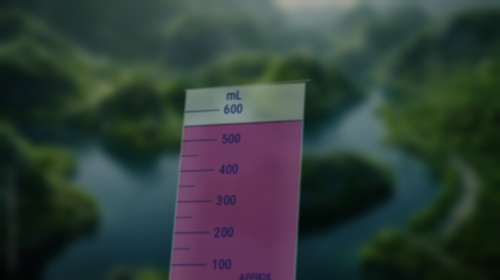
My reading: {"value": 550, "unit": "mL"}
